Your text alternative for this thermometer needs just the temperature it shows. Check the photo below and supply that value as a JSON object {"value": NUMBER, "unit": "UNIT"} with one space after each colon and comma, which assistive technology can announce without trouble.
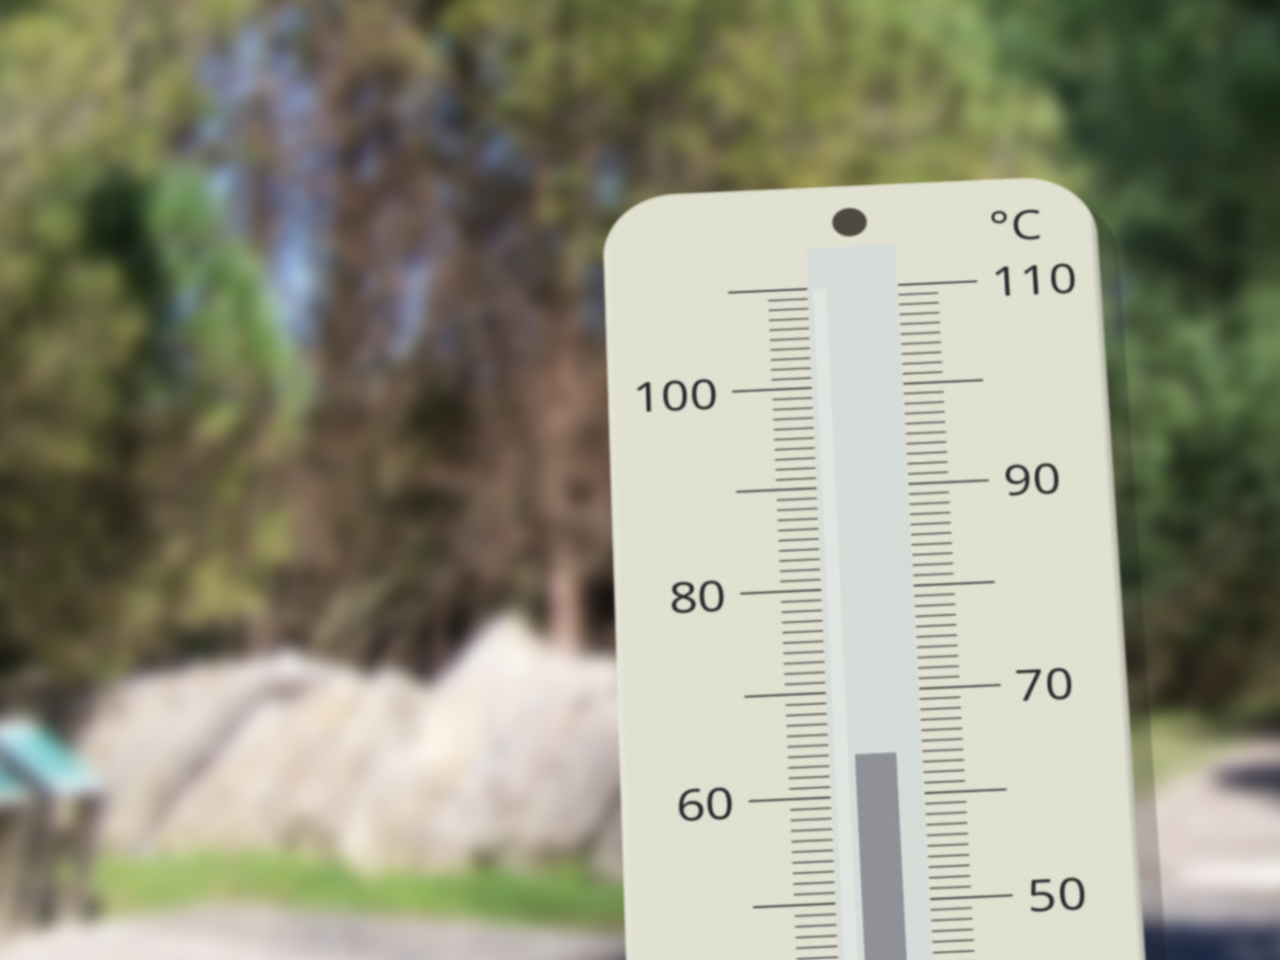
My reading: {"value": 64, "unit": "°C"}
